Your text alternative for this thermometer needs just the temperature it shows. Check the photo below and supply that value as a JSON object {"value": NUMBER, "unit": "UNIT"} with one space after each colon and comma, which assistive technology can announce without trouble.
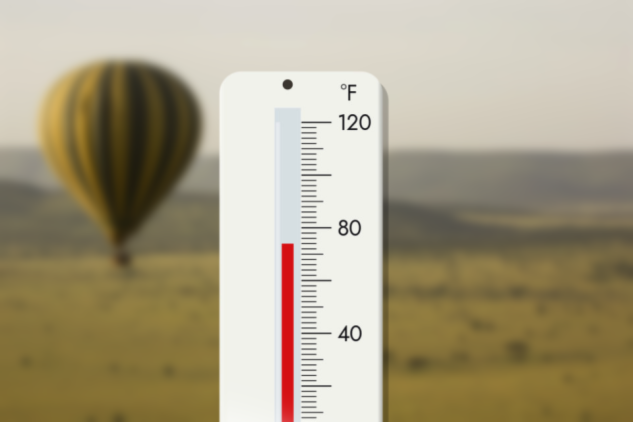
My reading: {"value": 74, "unit": "°F"}
